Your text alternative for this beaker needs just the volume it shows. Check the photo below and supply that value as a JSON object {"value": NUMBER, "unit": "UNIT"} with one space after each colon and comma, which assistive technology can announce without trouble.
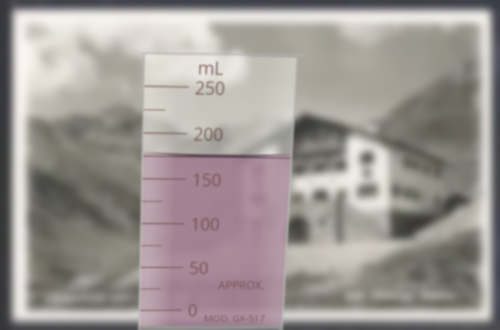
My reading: {"value": 175, "unit": "mL"}
